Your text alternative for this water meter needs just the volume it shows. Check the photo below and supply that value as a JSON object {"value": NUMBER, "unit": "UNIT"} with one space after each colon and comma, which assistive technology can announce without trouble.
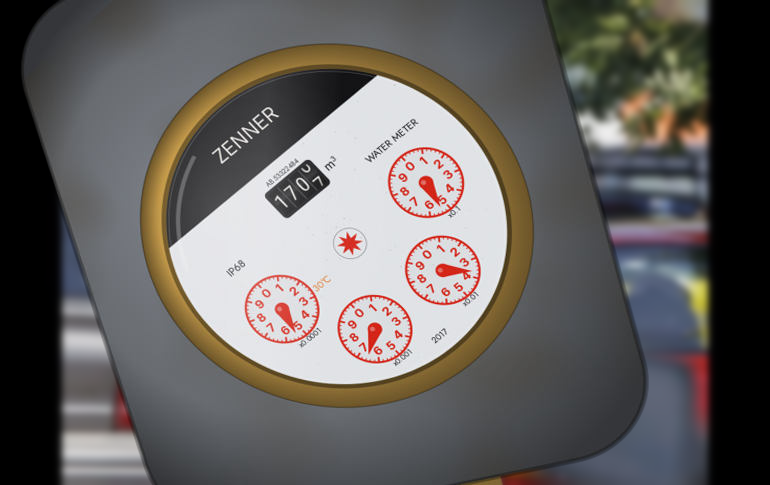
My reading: {"value": 1706.5365, "unit": "m³"}
